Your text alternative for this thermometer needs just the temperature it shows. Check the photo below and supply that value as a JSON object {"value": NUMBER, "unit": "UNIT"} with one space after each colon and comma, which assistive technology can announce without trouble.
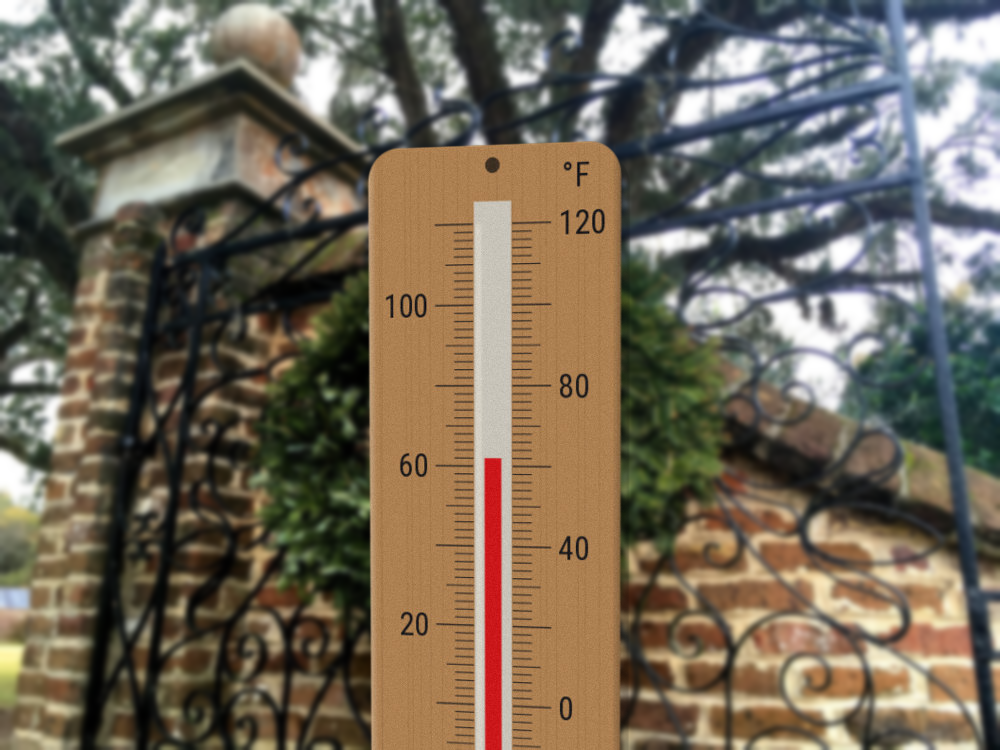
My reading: {"value": 62, "unit": "°F"}
